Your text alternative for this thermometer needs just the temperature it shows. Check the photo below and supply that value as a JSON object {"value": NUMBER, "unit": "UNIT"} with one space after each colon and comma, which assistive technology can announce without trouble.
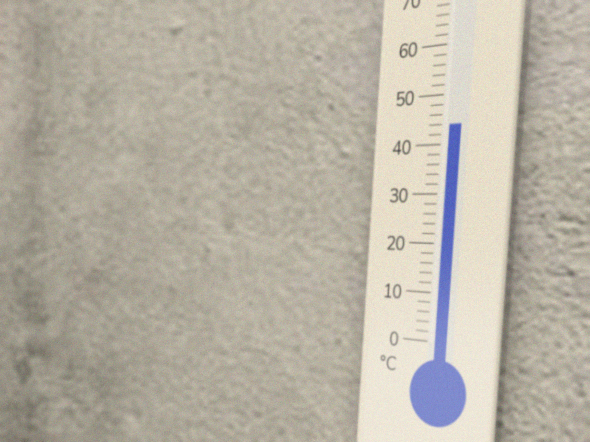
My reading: {"value": 44, "unit": "°C"}
